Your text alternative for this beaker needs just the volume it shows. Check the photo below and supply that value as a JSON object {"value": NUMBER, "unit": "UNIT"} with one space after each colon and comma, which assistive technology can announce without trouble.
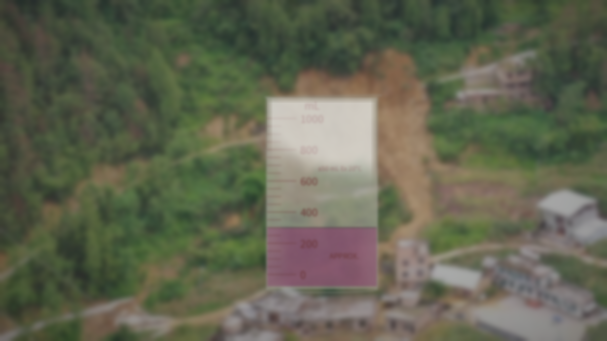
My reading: {"value": 300, "unit": "mL"}
